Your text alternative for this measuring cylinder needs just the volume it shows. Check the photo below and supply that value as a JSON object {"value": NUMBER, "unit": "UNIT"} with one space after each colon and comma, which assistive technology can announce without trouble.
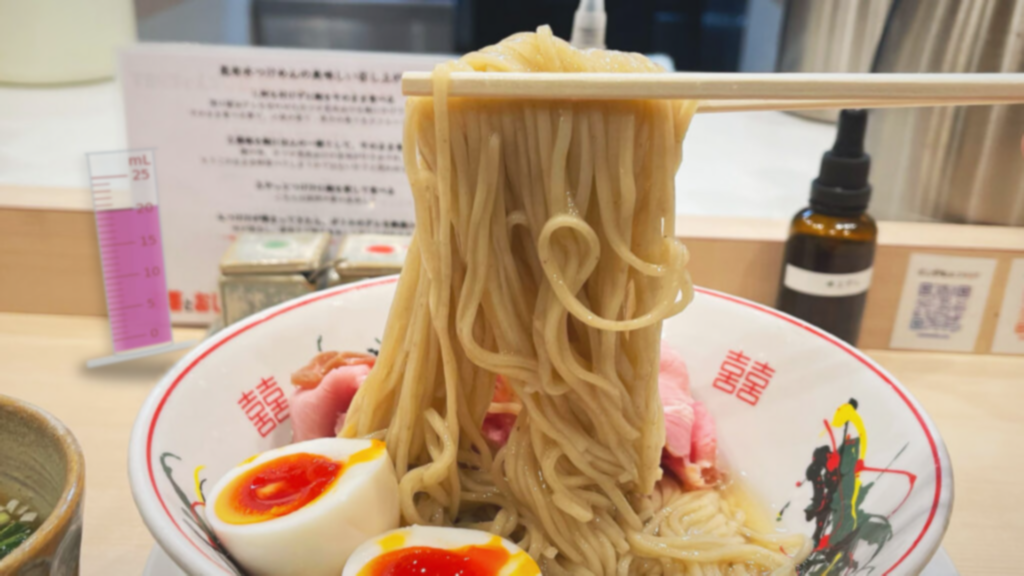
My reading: {"value": 20, "unit": "mL"}
